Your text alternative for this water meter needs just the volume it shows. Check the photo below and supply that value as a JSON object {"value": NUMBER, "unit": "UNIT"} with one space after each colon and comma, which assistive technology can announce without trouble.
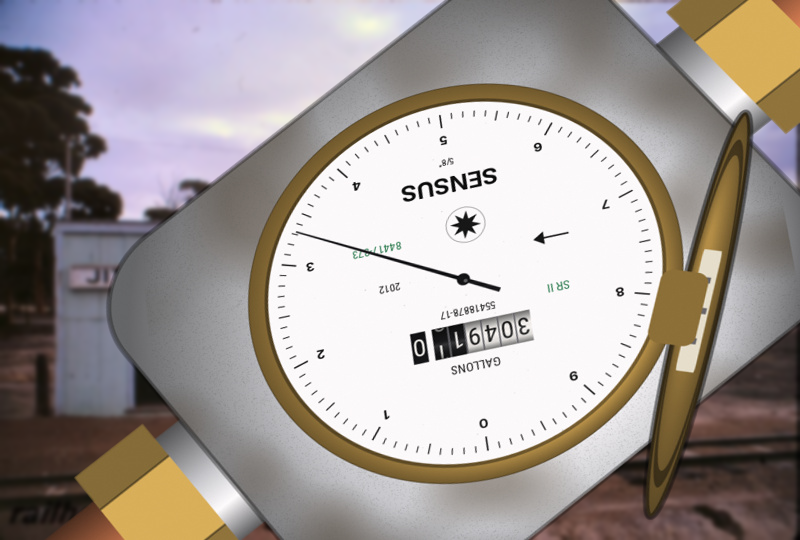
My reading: {"value": 3049113.3, "unit": "gal"}
